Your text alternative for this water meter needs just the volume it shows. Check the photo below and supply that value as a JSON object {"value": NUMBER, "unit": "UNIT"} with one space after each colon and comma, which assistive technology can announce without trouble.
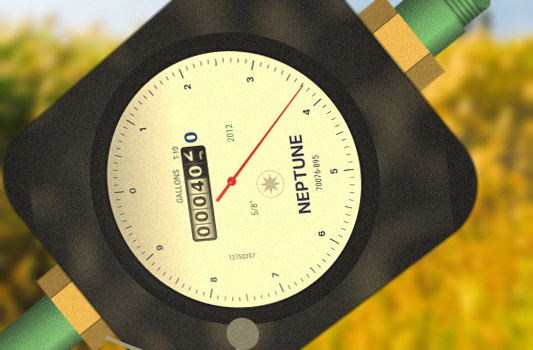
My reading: {"value": 4023.7, "unit": "gal"}
